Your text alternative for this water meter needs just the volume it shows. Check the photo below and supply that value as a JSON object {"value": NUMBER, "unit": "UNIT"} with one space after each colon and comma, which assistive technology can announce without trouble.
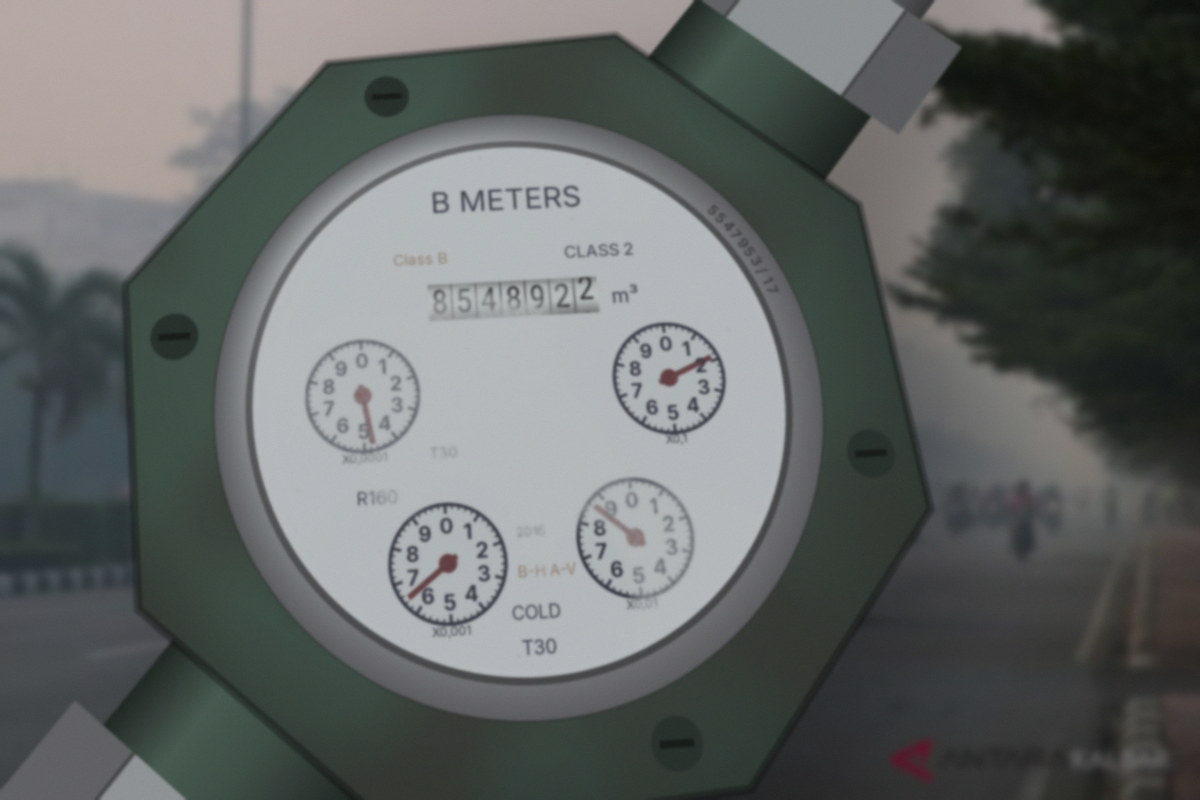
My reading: {"value": 8548922.1864, "unit": "m³"}
